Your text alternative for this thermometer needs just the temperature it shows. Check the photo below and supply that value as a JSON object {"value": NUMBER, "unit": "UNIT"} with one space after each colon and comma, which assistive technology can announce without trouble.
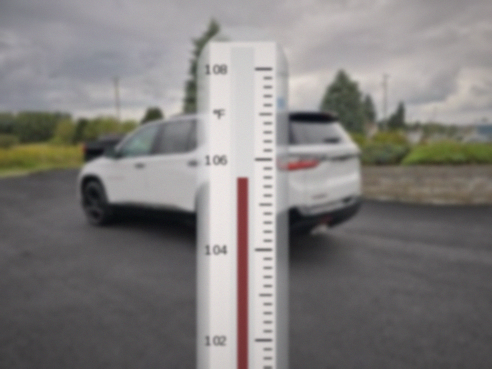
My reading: {"value": 105.6, "unit": "°F"}
